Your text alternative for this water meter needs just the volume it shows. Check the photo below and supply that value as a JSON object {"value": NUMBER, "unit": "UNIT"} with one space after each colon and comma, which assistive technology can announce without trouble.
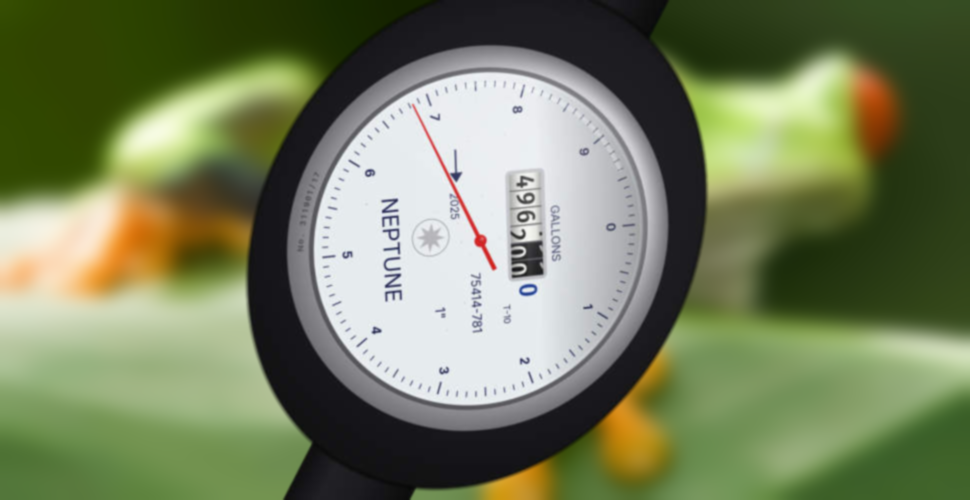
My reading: {"value": 4961996.8, "unit": "gal"}
